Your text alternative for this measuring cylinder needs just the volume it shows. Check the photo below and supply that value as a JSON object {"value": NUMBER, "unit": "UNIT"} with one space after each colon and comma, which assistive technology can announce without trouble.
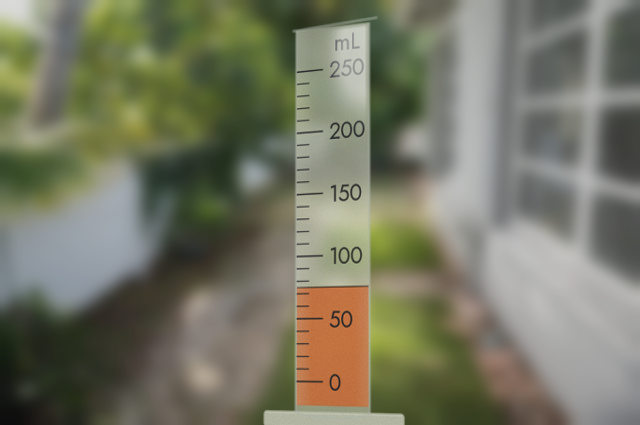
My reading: {"value": 75, "unit": "mL"}
